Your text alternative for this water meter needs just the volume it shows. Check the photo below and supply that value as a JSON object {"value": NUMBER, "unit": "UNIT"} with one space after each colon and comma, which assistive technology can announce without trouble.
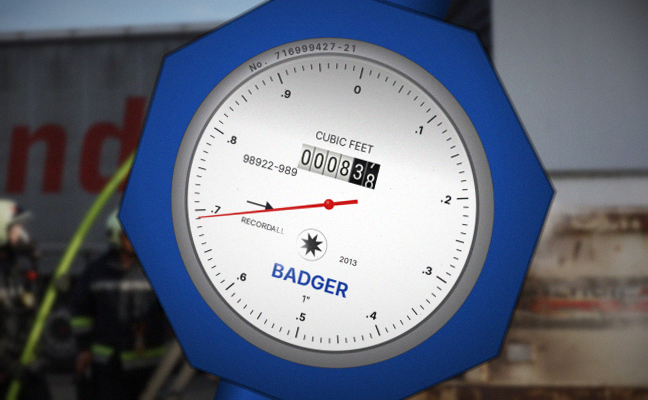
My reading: {"value": 837.69, "unit": "ft³"}
